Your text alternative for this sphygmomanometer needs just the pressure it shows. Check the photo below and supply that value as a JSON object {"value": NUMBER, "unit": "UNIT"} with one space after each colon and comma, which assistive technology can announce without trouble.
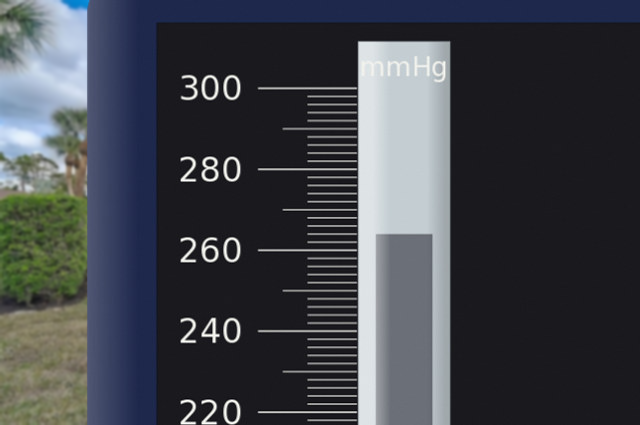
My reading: {"value": 264, "unit": "mmHg"}
